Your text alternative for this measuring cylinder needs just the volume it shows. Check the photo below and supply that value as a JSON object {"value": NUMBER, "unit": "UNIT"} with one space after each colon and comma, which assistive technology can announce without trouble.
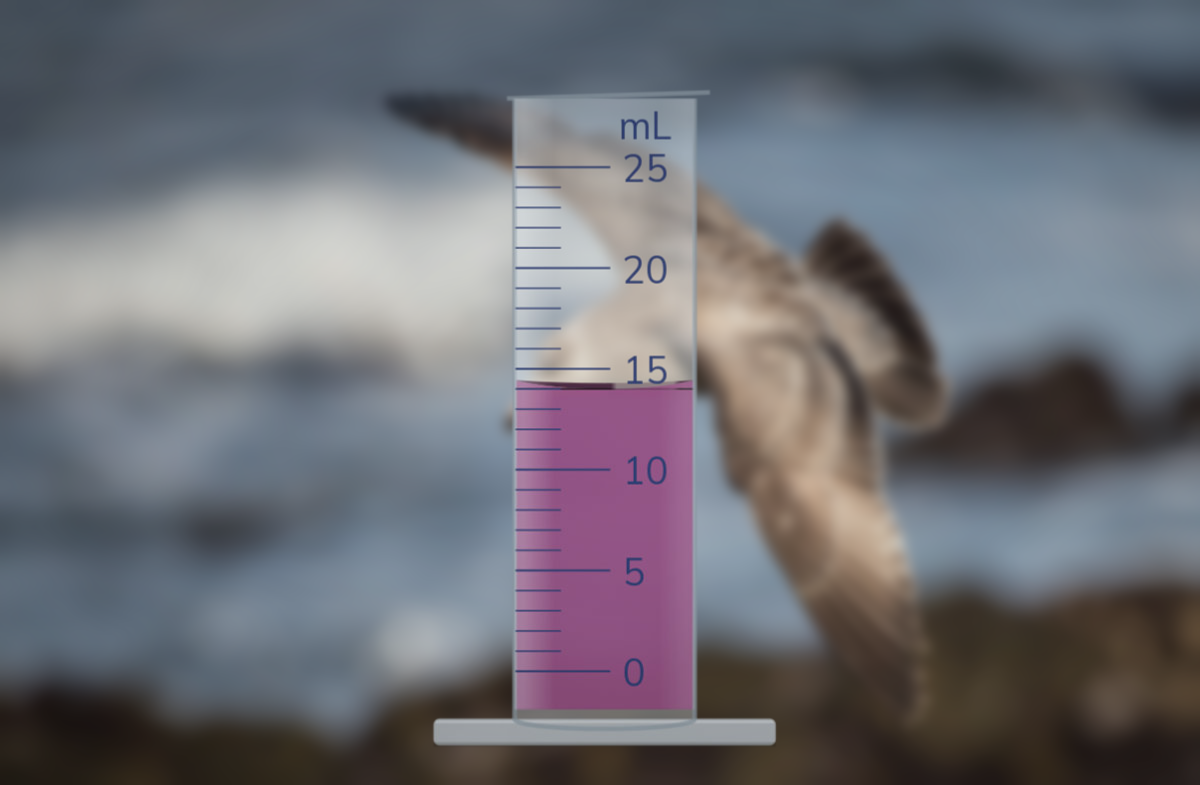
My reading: {"value": 14, "unit": "mL"}
